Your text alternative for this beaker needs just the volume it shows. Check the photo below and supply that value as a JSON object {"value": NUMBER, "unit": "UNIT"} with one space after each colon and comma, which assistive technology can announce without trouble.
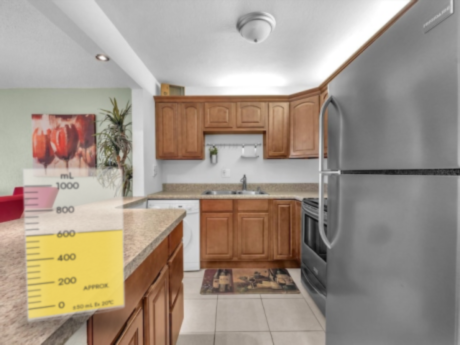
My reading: {"value": 600, "unit": "mL"}
